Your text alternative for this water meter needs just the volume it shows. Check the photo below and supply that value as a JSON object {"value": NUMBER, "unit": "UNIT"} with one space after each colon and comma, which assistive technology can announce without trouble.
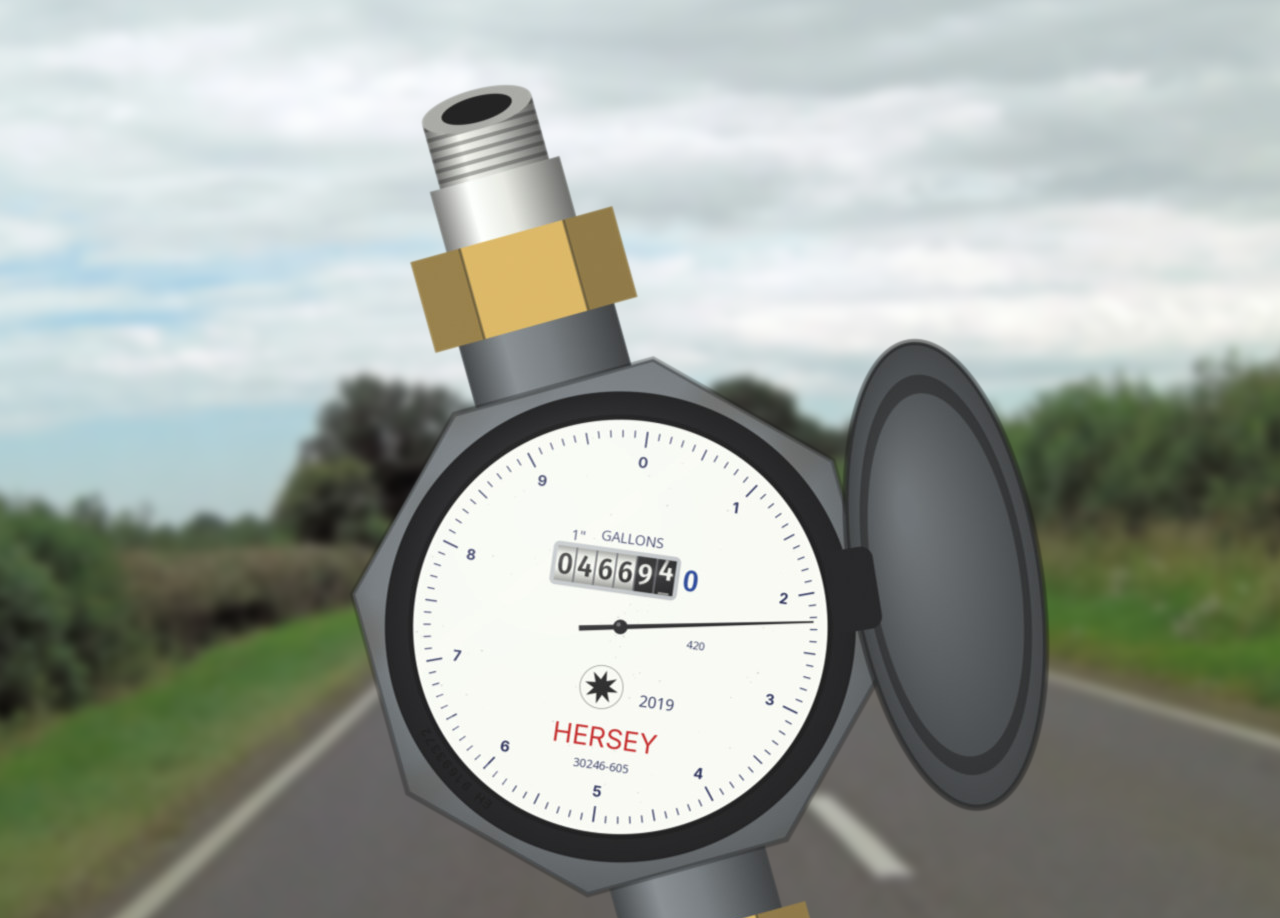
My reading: {"value": 466942.2, "unit": "gal"}
